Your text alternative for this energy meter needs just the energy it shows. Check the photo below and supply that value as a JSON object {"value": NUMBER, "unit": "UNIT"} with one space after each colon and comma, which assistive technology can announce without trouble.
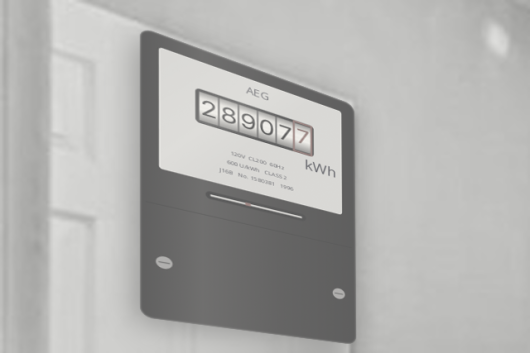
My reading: {"value": 28907.7, "unit": "kWh"}
